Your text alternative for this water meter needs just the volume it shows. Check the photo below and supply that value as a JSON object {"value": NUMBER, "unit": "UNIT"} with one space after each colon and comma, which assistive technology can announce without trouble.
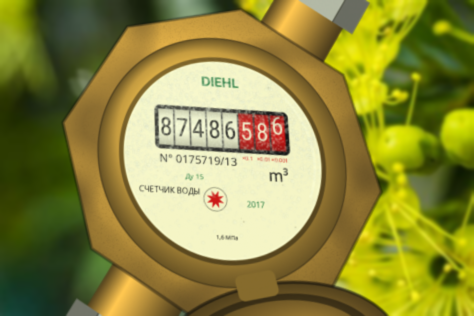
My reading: {"value": 87486.586, "unit": "m³"}
